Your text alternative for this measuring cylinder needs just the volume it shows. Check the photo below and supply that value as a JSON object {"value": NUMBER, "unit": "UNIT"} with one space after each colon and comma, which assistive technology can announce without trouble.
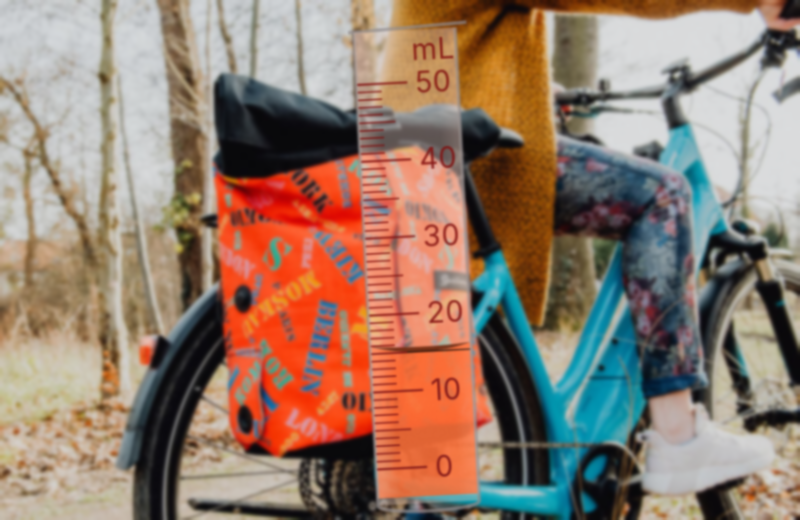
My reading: {"value": 15, "unit": "mL"}
